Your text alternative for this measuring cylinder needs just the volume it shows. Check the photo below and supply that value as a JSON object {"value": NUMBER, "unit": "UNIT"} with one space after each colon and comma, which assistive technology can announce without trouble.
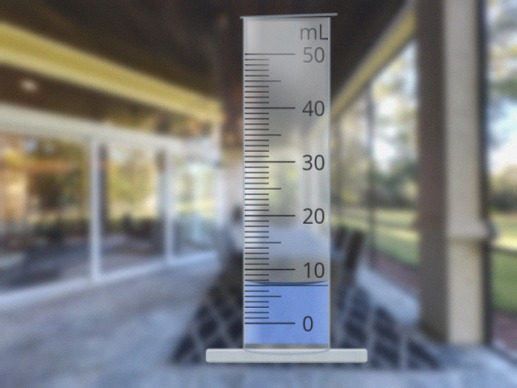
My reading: {"value": 7, "unit": "mL"}
